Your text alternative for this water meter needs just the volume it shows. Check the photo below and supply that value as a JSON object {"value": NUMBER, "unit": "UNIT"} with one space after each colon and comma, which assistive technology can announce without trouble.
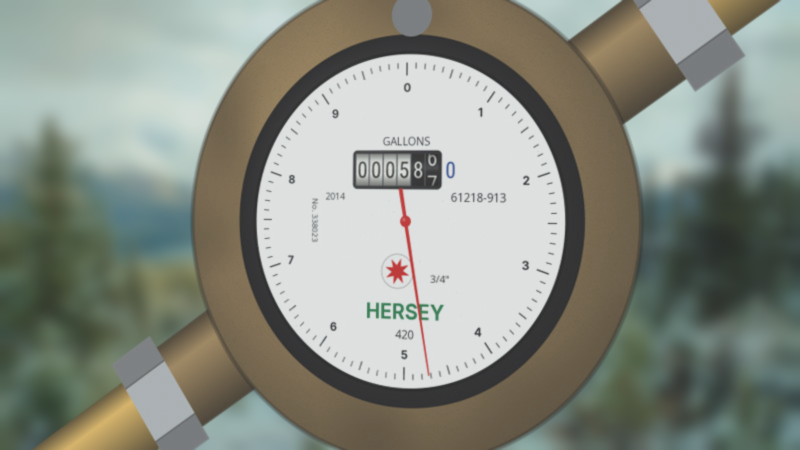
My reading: {"value": 5864.7, "unit": "gal"}
